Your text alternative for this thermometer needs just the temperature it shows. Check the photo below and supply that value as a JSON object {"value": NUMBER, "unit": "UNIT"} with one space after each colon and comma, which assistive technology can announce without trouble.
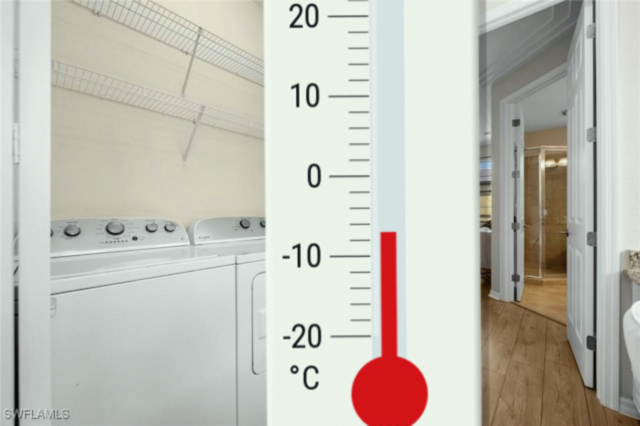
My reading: {"value": -7, "unit": "°C"}
